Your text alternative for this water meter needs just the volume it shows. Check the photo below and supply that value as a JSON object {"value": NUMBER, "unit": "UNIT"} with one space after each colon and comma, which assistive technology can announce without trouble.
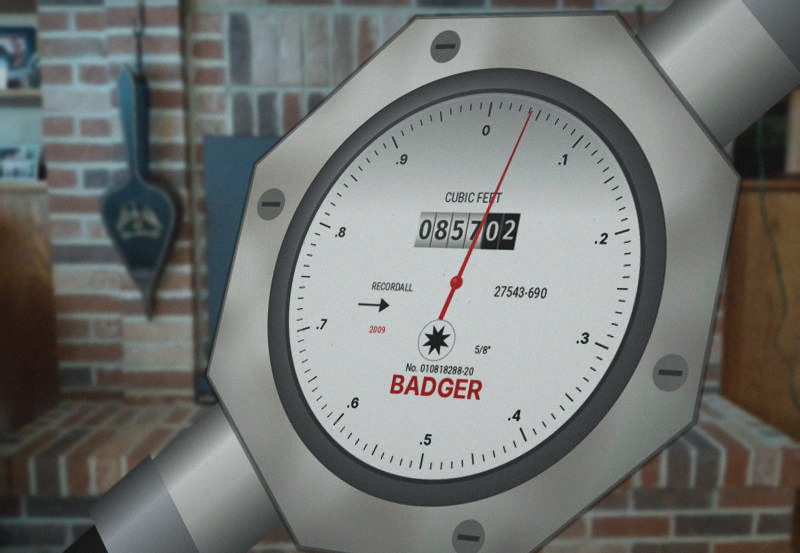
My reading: {"value": 85702.04, "unit": "ft³"}
